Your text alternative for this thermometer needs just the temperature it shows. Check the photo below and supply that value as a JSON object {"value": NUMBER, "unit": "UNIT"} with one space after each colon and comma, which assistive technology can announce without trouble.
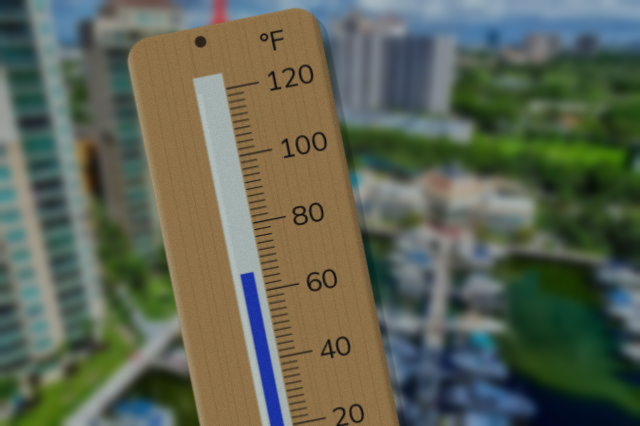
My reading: {"value": 66, "unit": "°F"}
